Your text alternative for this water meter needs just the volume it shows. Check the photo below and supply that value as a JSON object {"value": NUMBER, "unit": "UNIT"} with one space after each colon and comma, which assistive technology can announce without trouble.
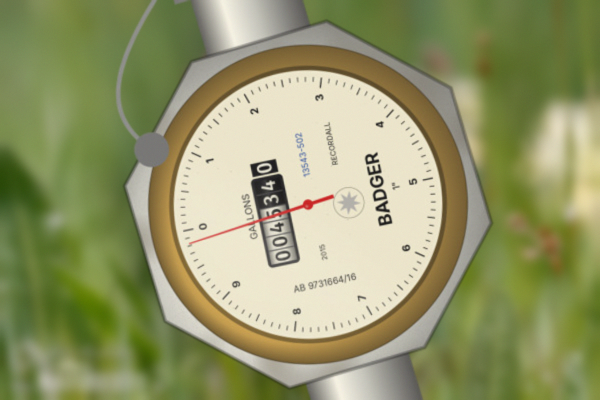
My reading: {"value": 45339.8, "unit": "gal"}
